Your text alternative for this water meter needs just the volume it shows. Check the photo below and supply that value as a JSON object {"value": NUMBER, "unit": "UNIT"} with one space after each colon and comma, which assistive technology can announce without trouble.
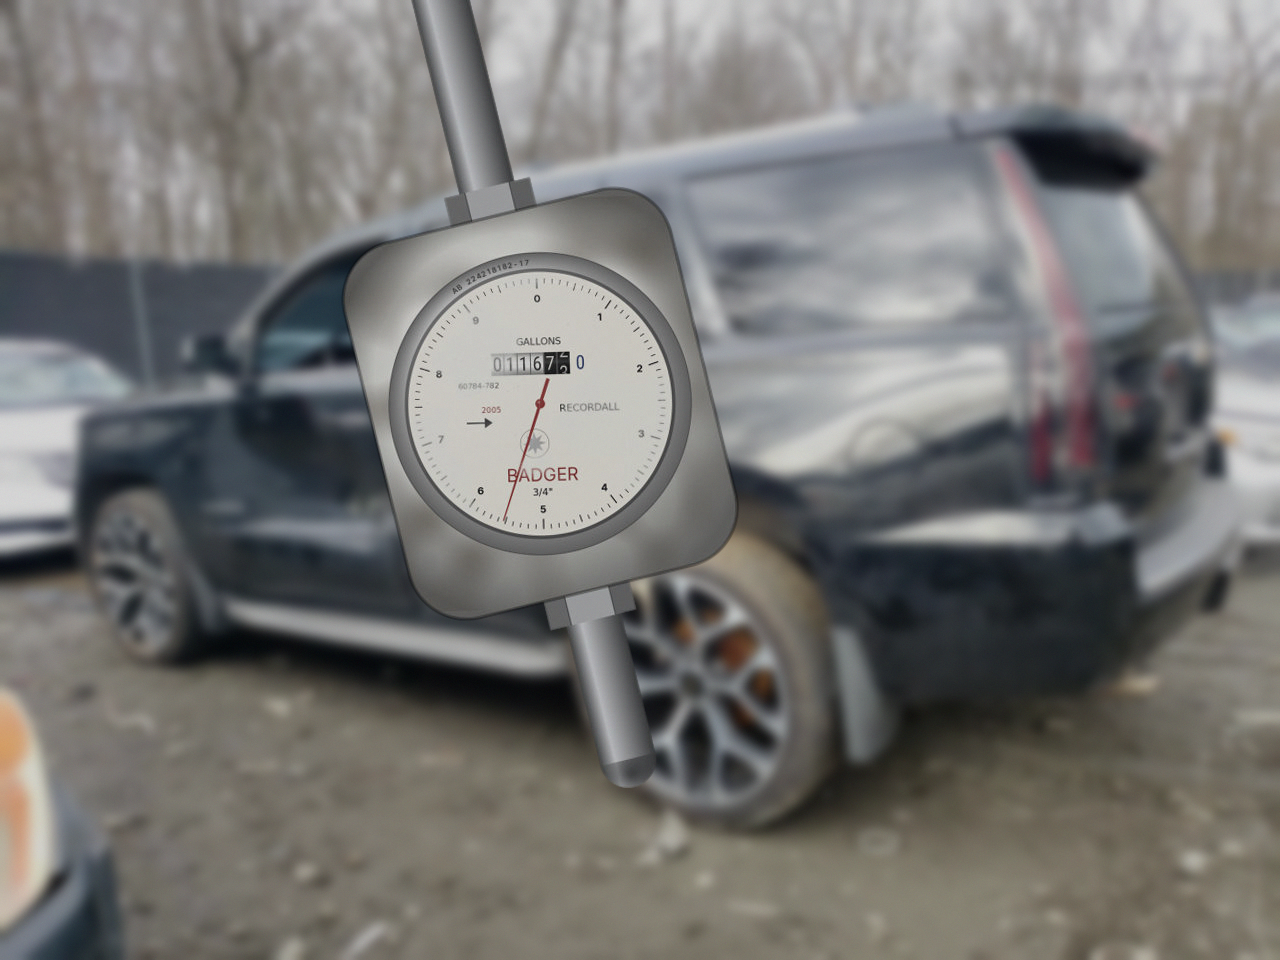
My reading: {"value": 116725.5, "unit": "gal"}
